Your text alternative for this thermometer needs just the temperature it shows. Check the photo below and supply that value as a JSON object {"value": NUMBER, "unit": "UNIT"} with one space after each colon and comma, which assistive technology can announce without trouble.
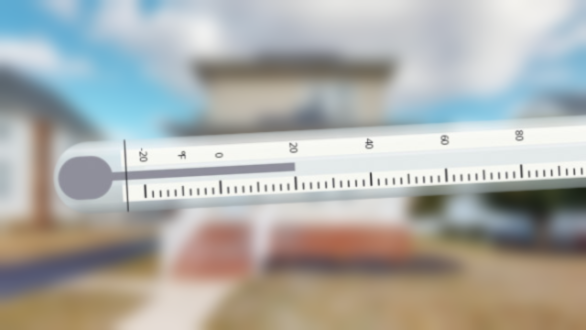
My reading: {"value": 20, "unit": "°F"}
